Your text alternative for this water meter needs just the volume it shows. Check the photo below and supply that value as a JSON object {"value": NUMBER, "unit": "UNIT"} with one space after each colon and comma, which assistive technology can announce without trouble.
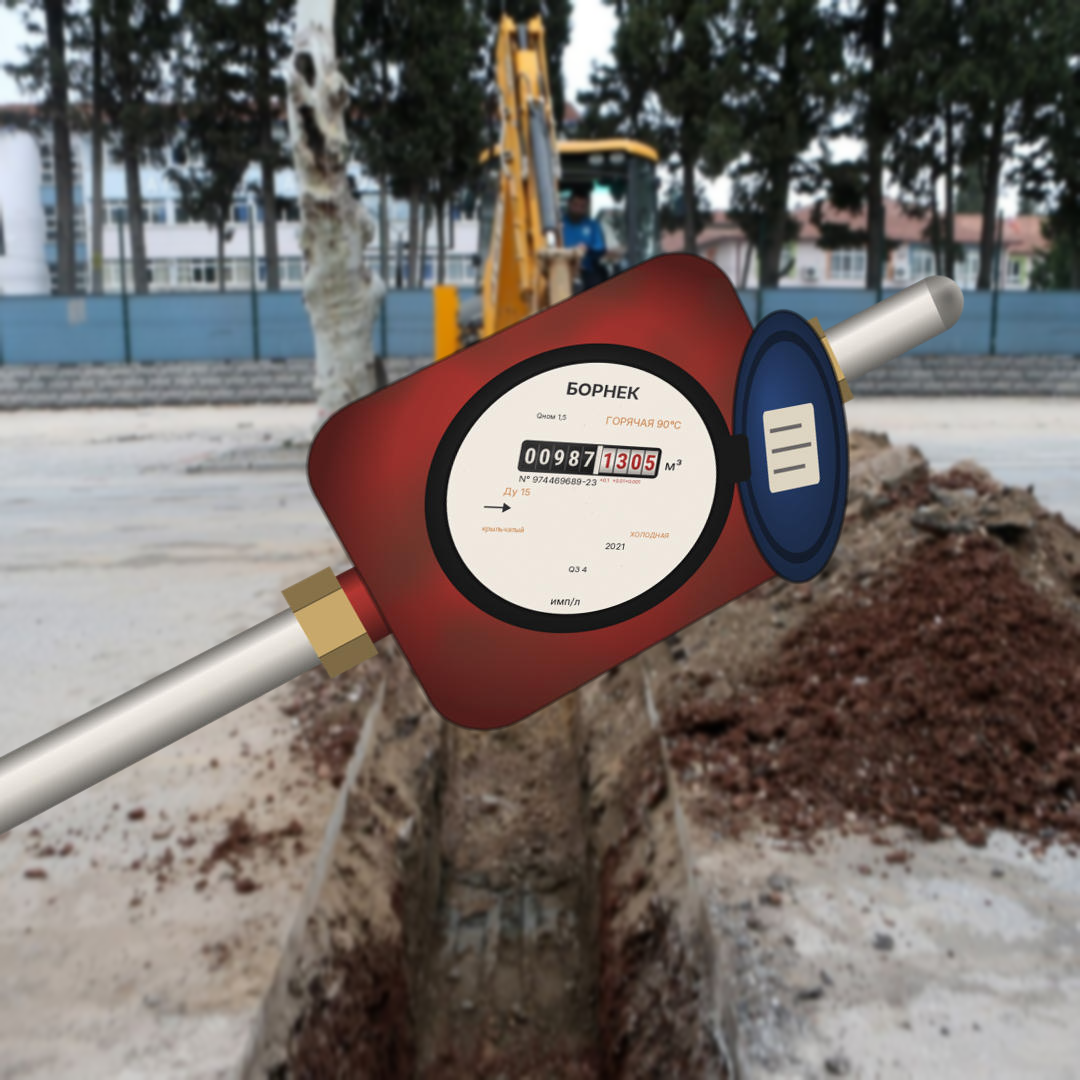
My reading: {"value": 987.1305, "unit": "m³"}
